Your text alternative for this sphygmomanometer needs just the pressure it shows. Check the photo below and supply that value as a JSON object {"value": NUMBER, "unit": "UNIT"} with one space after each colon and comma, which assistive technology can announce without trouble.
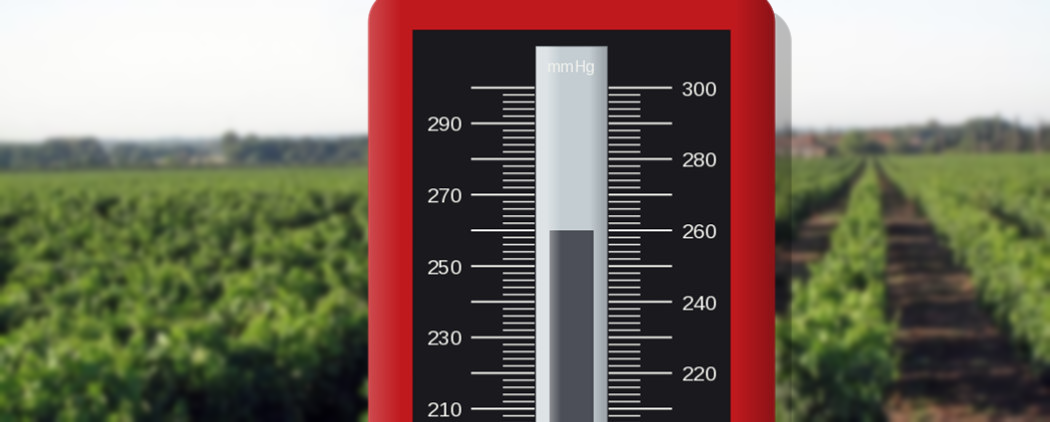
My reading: {"value": 260, "unit": "mmHg"}
